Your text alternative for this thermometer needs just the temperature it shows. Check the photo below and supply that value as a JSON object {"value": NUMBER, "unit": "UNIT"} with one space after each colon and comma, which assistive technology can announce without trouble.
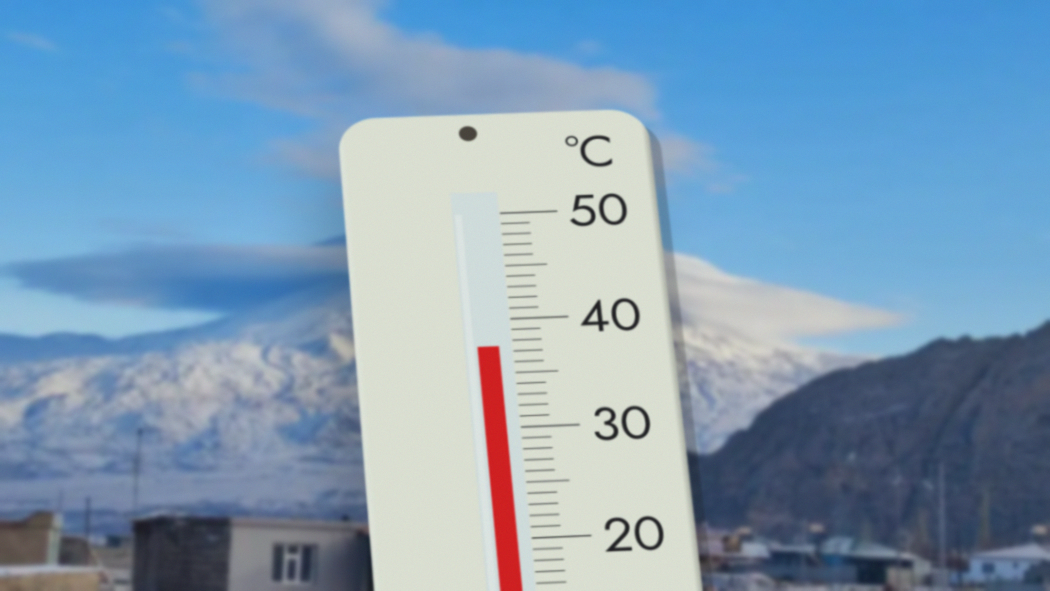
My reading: {"value": 37.5, "unit": "°C"}
